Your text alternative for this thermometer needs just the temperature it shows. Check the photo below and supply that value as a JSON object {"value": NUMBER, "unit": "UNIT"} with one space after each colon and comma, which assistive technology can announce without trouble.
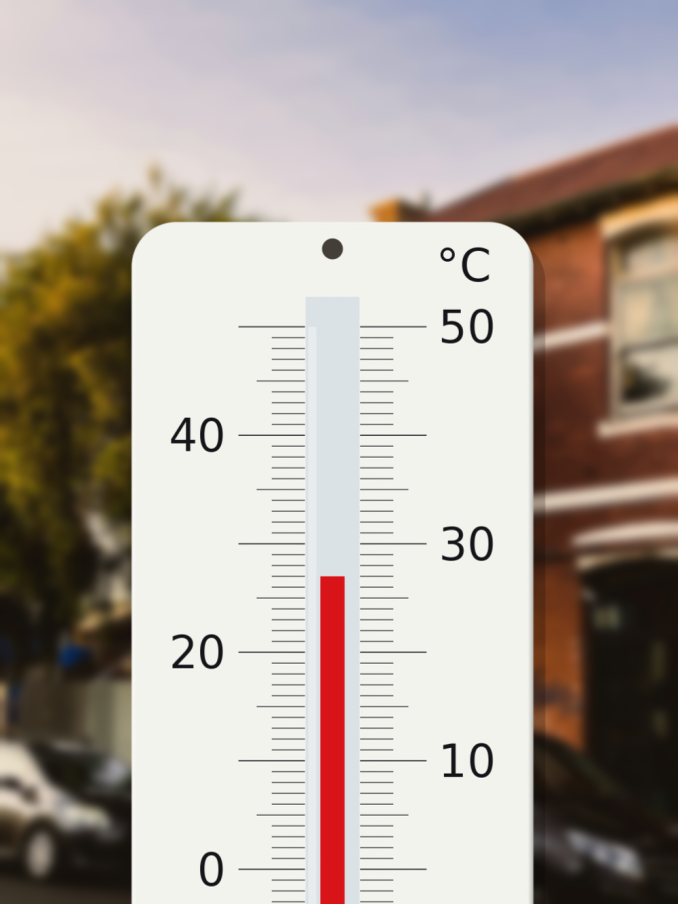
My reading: {"value": 27, "unit": "°C"}
